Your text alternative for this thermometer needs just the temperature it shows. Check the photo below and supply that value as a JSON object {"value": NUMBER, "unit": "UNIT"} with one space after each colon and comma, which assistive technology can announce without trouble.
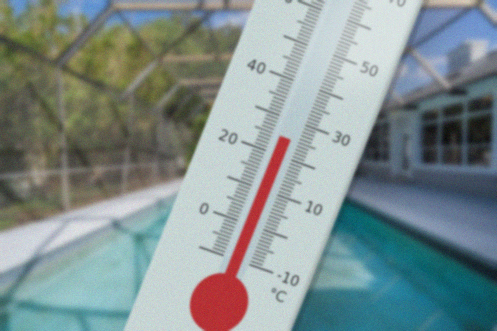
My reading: {"value": 25, "unit": "°C"}
